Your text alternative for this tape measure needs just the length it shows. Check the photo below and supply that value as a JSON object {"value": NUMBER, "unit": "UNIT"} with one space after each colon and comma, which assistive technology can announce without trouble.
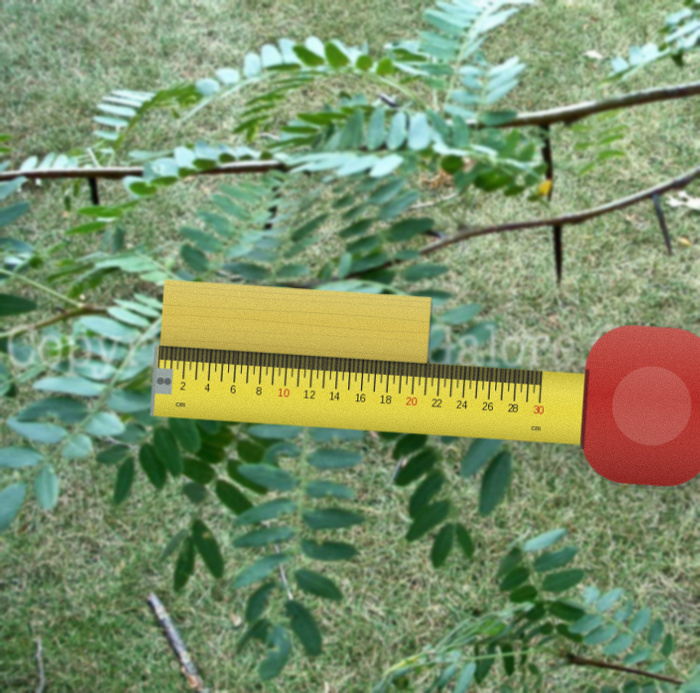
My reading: {"value": 21, "unit": "cm"}
